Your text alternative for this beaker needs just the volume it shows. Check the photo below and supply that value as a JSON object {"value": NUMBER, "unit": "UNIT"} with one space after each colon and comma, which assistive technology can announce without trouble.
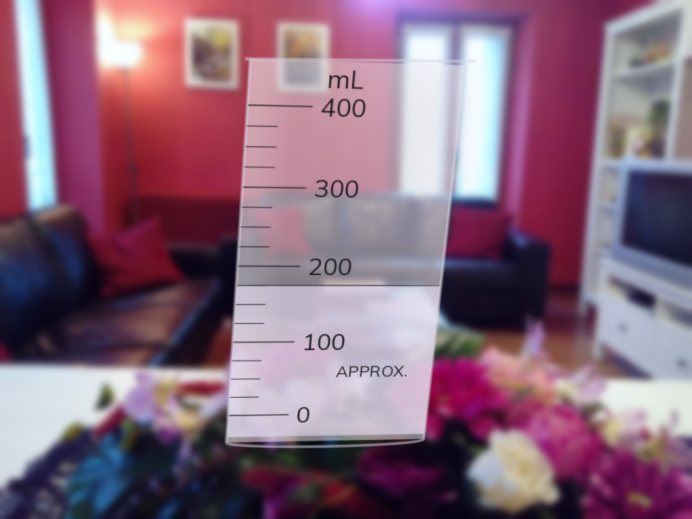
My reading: {"value": 175, "unit": "mL"}
